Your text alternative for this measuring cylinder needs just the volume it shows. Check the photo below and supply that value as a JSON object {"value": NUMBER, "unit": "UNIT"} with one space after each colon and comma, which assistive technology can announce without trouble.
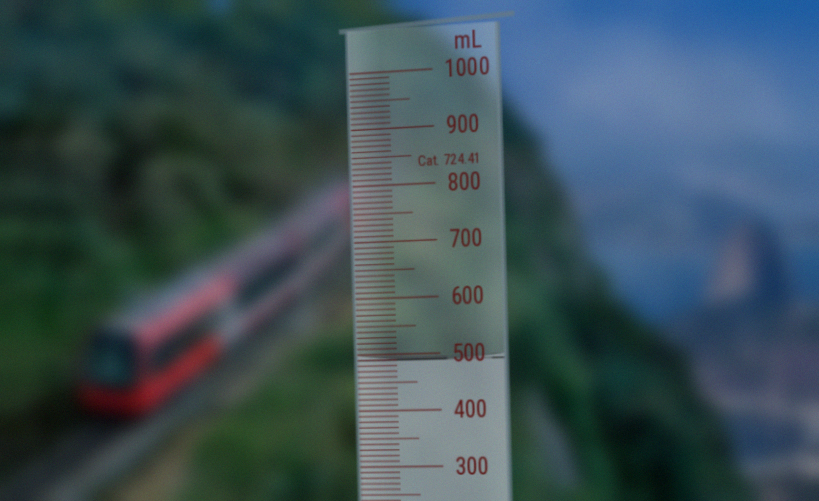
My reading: {"value": 490, "unit": "mL"}
